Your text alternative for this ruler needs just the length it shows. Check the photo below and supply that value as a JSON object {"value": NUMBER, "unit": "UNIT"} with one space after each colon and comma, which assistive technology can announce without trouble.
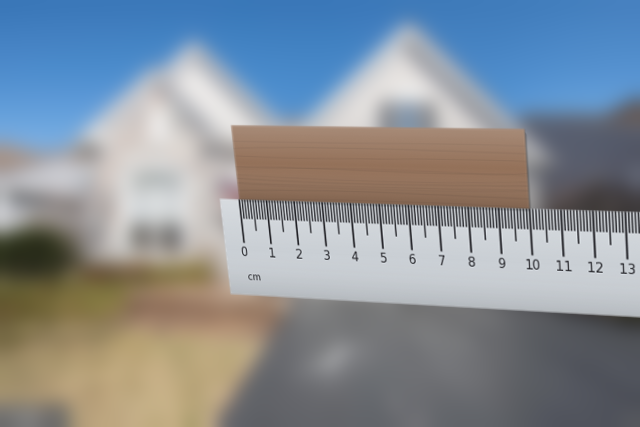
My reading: {"value": 10, "unit": "cm"}
